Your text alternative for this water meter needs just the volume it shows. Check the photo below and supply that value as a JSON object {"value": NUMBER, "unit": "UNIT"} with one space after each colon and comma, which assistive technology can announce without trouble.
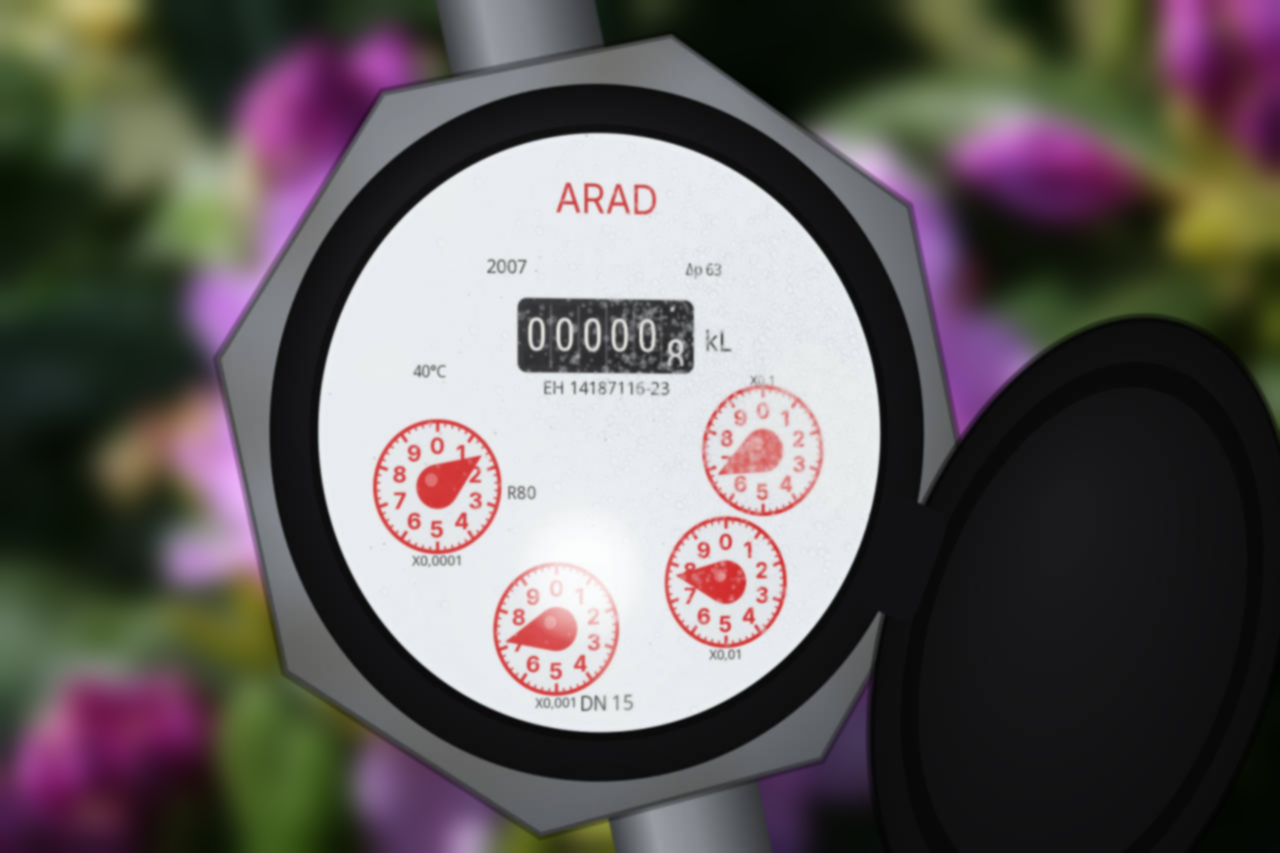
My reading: {"value": 7.6771, "unit": "kL"}
